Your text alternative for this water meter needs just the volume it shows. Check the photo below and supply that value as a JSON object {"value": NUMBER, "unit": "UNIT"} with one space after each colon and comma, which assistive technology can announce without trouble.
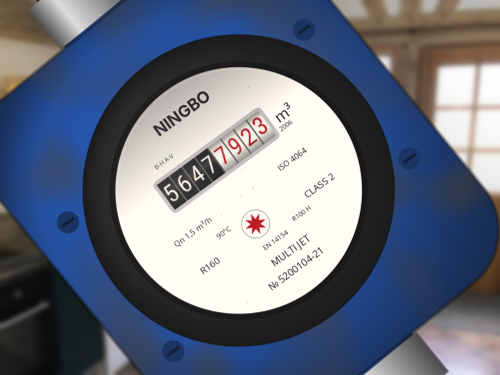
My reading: {"value": 5647.7923, "unit": "m³"}
